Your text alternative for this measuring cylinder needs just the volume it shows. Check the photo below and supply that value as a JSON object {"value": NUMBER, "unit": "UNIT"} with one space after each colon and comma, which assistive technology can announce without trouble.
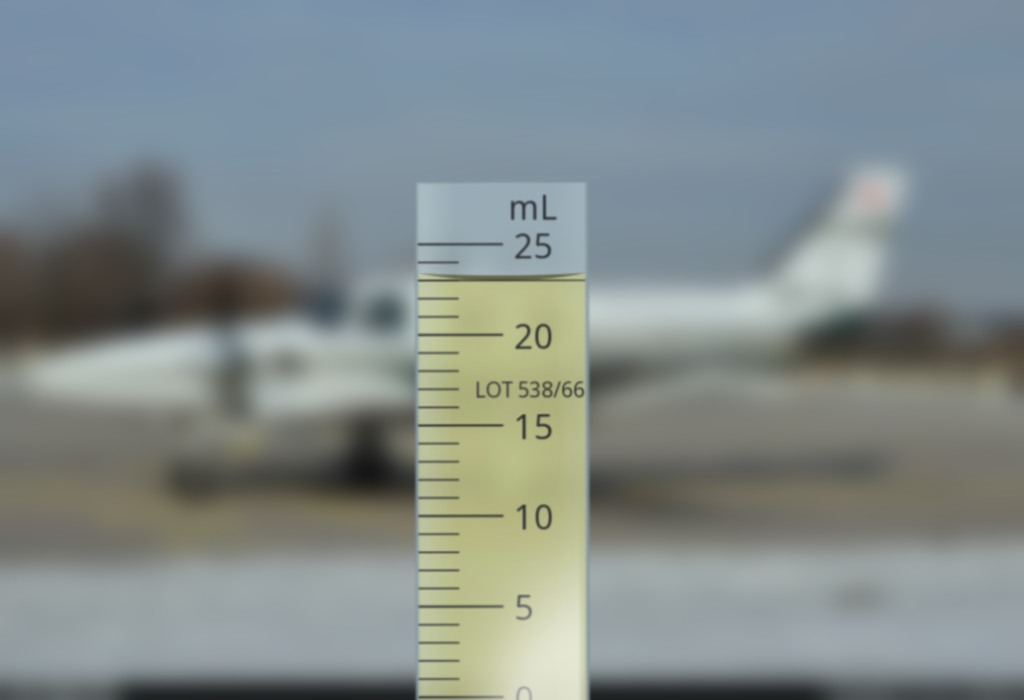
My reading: {"value": 23, "unit": "mL"}
